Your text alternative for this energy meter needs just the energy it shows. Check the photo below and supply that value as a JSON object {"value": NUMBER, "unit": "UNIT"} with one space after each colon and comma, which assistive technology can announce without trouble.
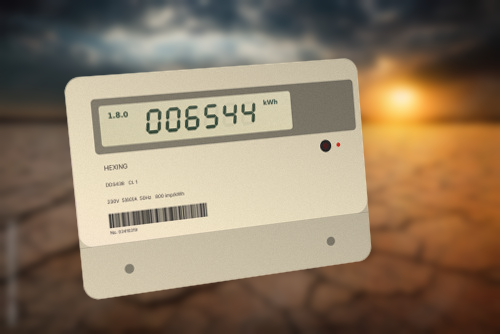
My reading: {"value": 6544, "unit": "kWh"}
